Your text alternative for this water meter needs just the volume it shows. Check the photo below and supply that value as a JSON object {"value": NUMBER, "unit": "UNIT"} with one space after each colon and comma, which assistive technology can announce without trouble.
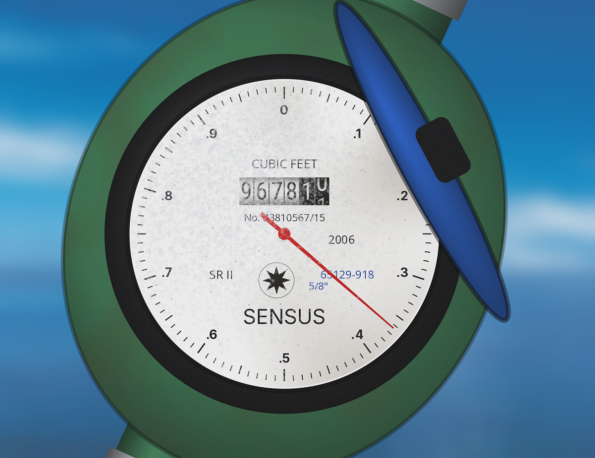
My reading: {"value": 967810.36, "unit": "ft³"}
